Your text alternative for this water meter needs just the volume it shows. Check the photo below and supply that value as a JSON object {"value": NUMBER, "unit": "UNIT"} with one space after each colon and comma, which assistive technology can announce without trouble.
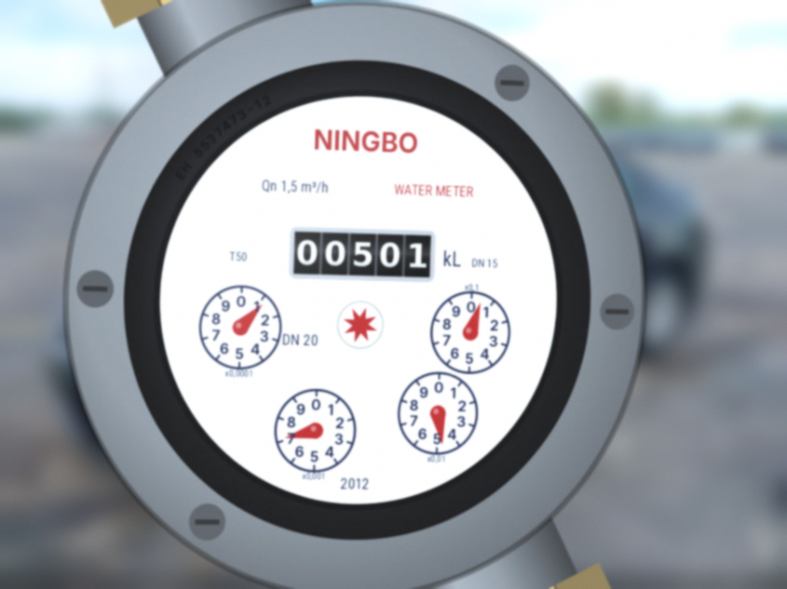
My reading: {"value": 501.0471, "unit": "kL"}
